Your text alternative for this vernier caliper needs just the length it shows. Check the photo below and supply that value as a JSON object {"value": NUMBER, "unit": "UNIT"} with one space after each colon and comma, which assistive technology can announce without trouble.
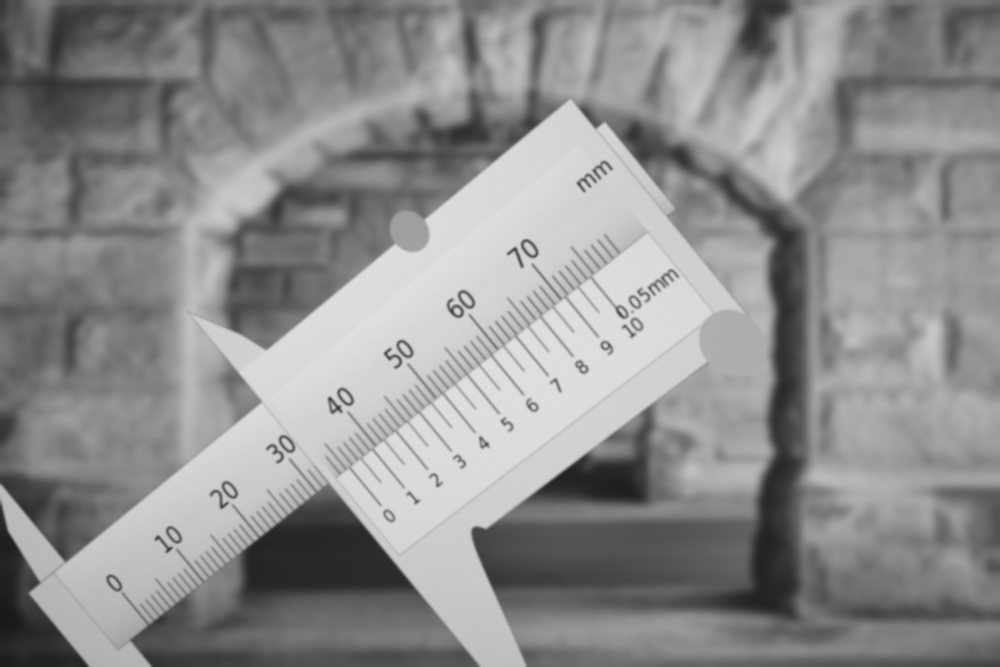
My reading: {"value": 35.5, "unit": "mm"}
